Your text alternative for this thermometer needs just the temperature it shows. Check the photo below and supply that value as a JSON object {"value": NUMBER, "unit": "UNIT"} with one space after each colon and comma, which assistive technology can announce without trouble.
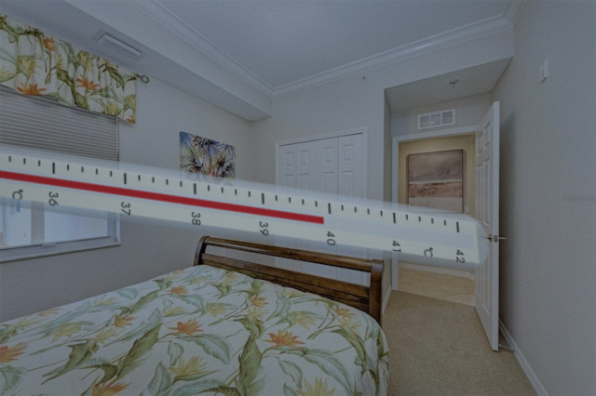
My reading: {"value": 39.9, "unit": "°C"}
